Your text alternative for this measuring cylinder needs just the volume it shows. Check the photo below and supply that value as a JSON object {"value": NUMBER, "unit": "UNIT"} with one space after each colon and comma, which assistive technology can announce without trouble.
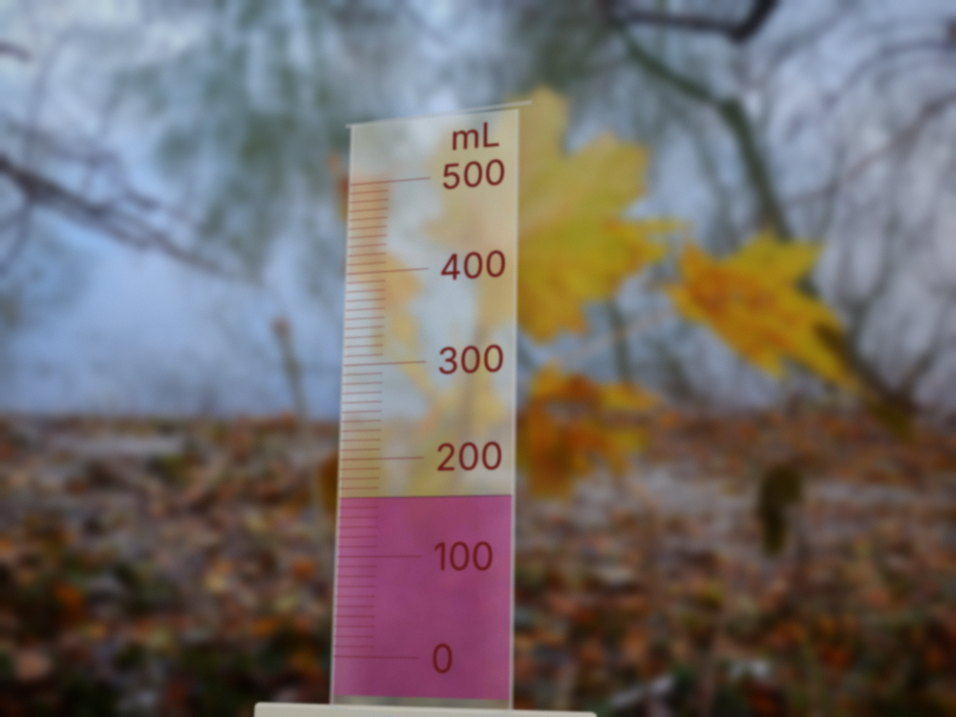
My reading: {"value": 160, "unit": "mL"}
